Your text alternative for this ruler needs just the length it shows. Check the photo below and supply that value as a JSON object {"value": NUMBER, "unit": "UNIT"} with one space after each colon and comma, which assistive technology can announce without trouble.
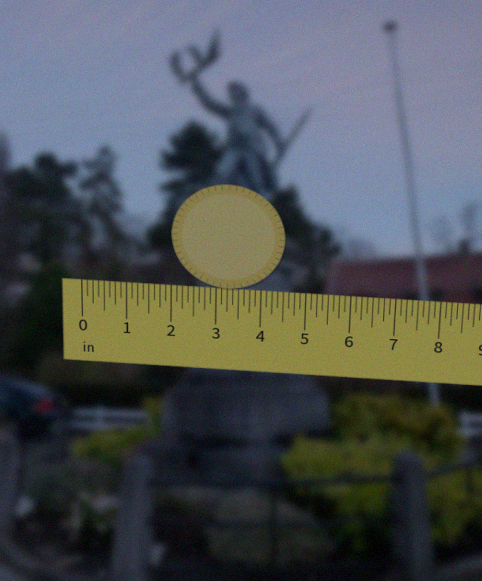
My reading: {"value": 2.5, "unit": "in"}
